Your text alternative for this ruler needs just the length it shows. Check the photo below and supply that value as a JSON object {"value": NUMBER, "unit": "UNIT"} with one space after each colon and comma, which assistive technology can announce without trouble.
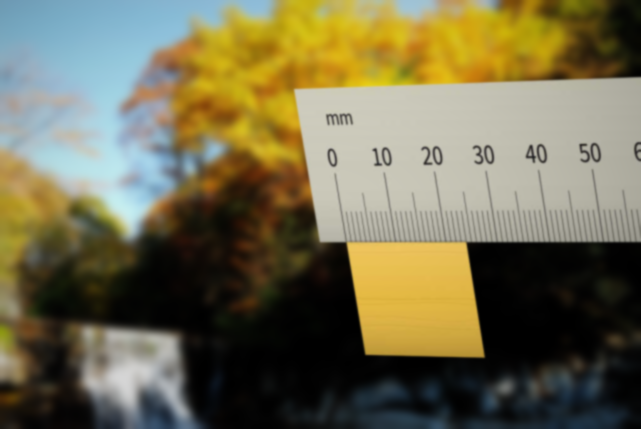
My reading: {"value": 24, "unit": "mm"}
